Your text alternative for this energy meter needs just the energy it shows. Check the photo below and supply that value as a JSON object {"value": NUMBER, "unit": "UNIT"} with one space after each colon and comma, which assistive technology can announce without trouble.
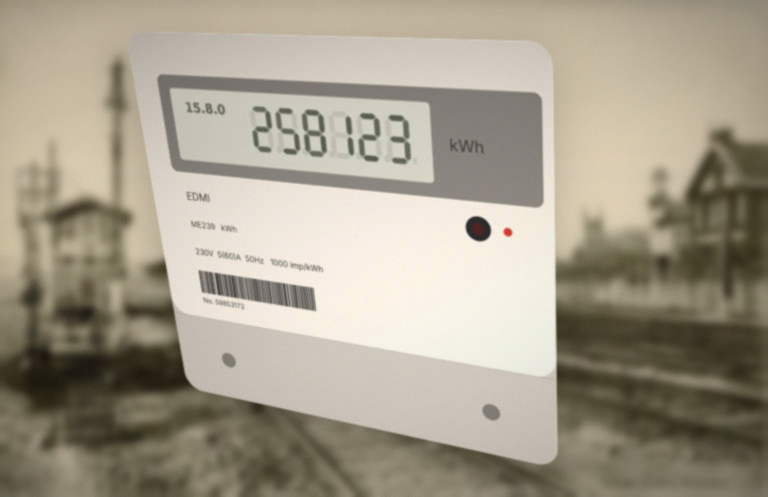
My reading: {"value": 258123, "unit": "kWh"}
